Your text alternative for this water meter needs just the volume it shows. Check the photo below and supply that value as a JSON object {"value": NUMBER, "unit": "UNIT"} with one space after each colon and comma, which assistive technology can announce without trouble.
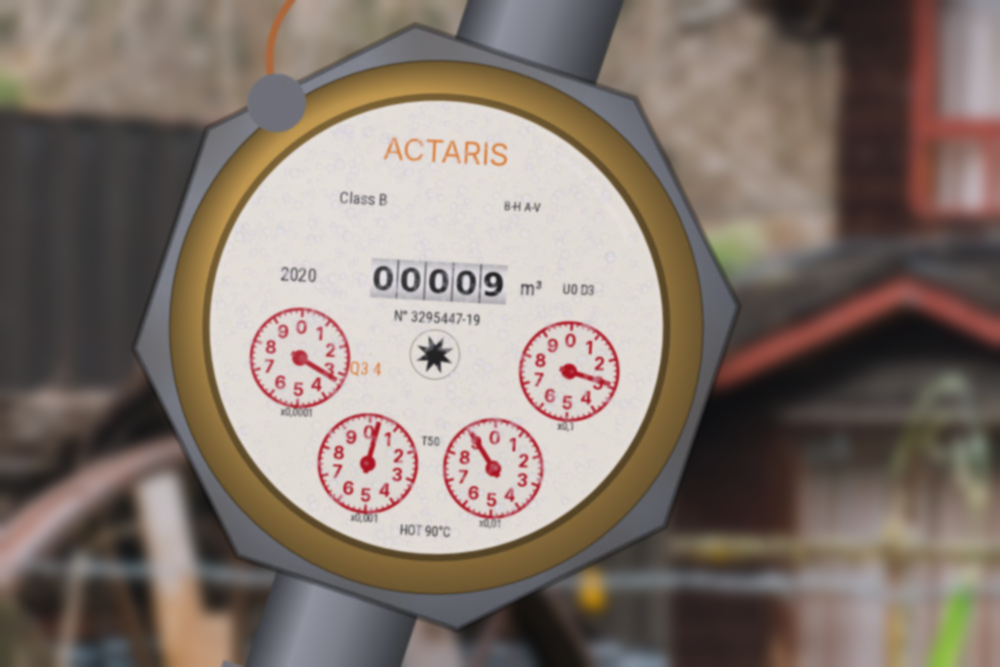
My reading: {"value": 9.2903, "unit": "m³"}
